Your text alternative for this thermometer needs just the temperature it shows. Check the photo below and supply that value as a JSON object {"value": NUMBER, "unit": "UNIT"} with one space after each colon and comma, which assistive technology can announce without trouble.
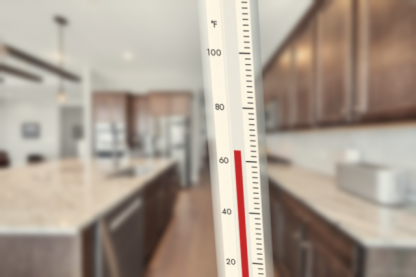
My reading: {"value": 64, "unit": "°F"}
